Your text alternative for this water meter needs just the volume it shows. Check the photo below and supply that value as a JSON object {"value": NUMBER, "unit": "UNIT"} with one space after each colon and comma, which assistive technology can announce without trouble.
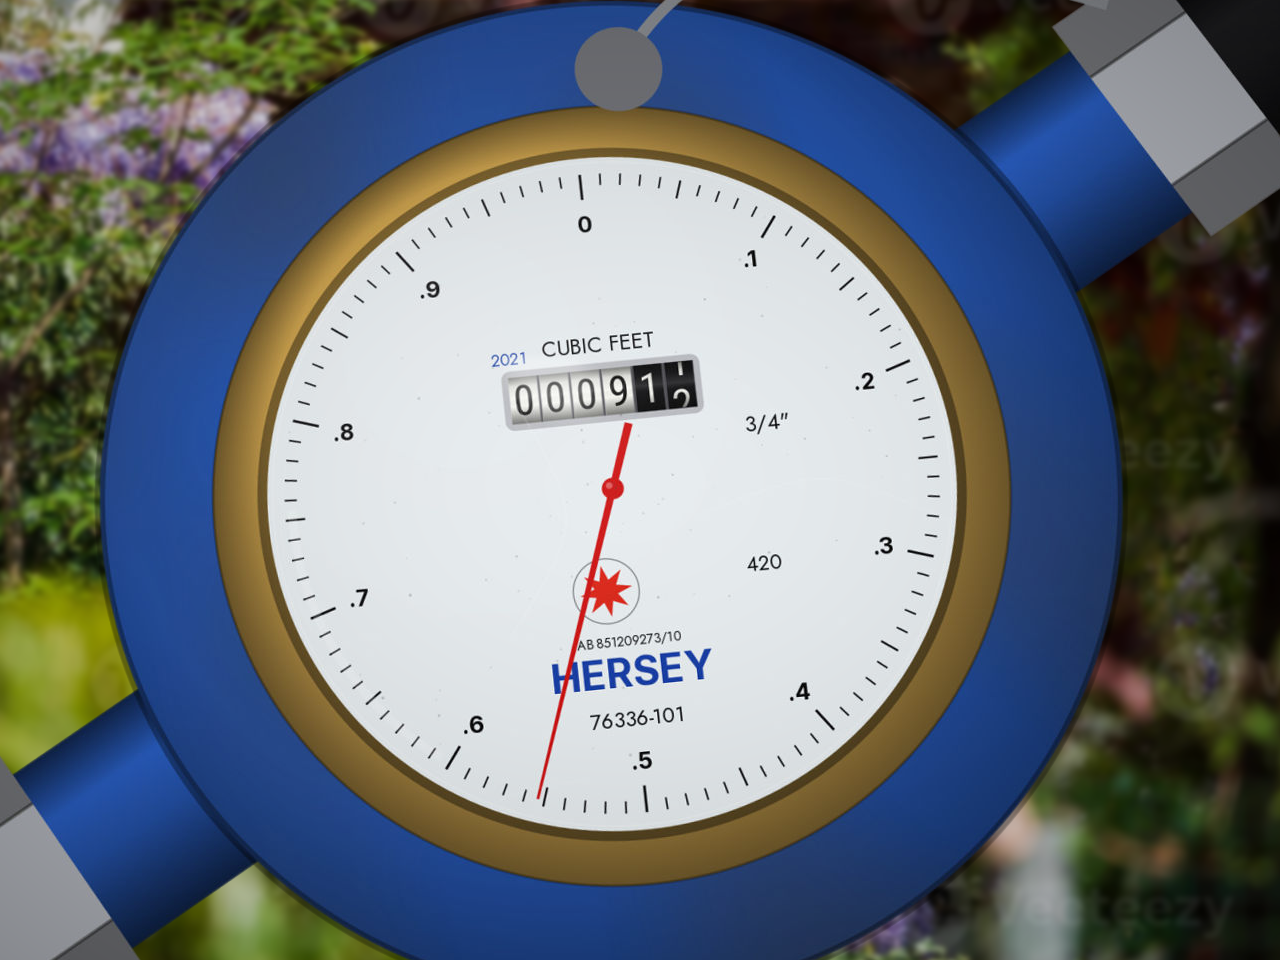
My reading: {"value": 911.55, "unit": "ft³"}
